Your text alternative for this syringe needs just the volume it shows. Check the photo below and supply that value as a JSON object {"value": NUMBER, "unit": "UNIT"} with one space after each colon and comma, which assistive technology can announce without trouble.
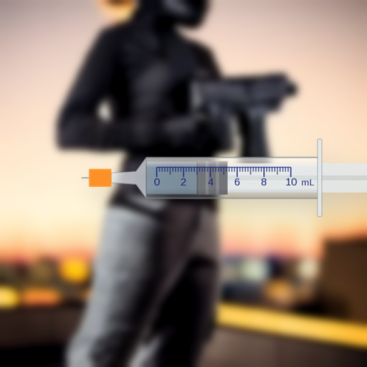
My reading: {"value": 3, "unit": "mL"}
